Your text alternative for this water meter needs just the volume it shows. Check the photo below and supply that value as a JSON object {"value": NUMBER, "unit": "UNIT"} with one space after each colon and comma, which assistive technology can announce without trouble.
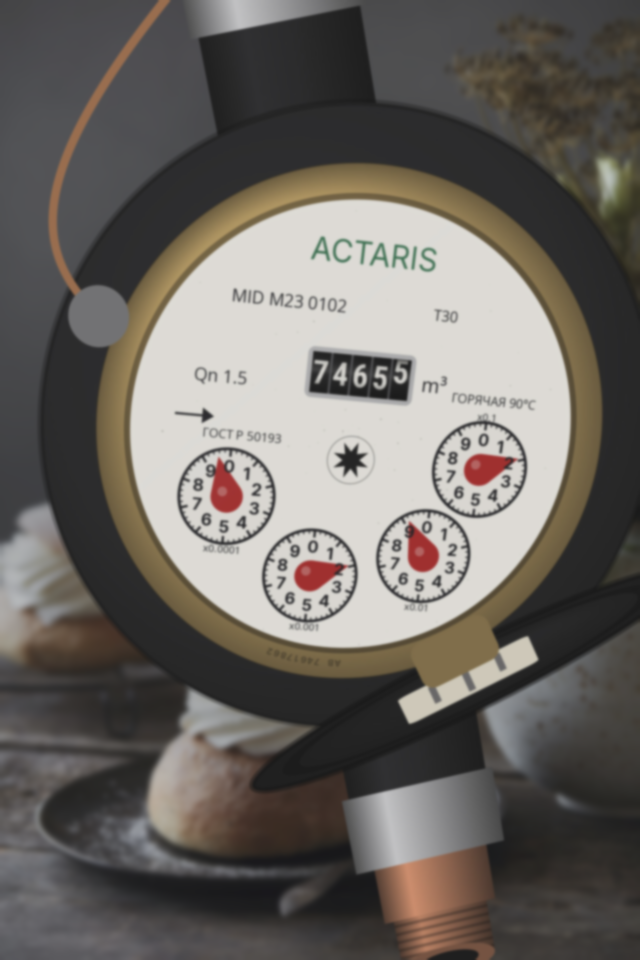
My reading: {"value": 74655.1919, "unit": "m³"}
